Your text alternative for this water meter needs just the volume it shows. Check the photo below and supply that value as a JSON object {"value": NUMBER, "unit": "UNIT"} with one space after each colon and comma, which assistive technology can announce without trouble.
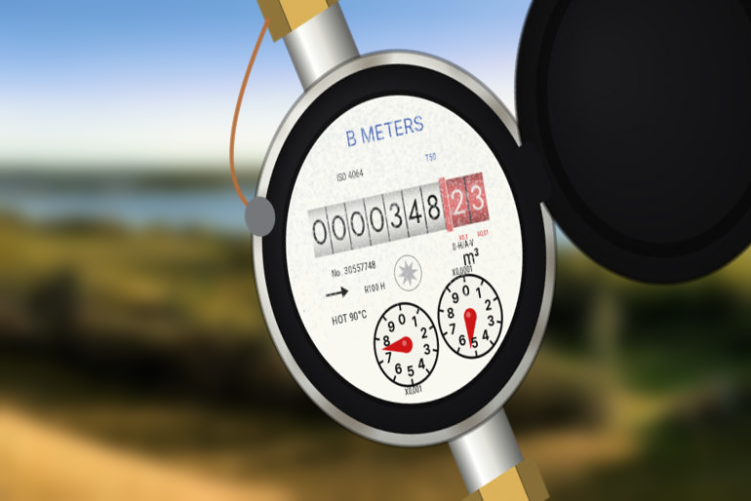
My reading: {"value": 348.2375, "unit": "m³"}
